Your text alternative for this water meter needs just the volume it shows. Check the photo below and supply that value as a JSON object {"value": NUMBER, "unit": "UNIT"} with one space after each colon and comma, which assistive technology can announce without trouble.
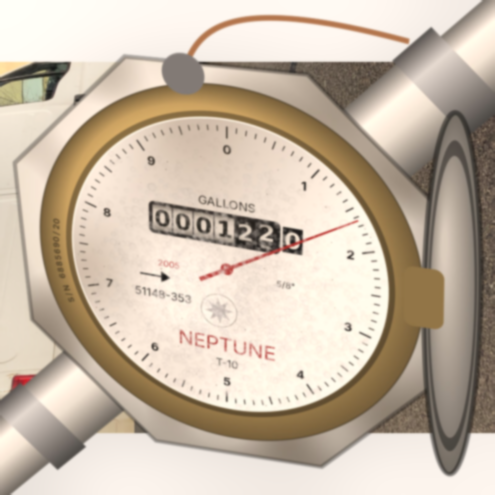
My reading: {"value": 1221.6, "unit": "gal"}
